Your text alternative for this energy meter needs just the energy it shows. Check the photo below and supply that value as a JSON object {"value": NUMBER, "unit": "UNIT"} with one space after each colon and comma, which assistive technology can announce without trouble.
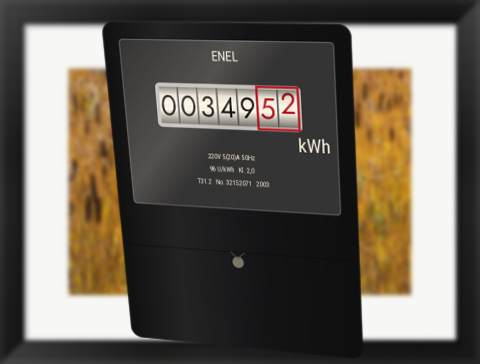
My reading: {"value": 349.52, "unit": "kWh"}
